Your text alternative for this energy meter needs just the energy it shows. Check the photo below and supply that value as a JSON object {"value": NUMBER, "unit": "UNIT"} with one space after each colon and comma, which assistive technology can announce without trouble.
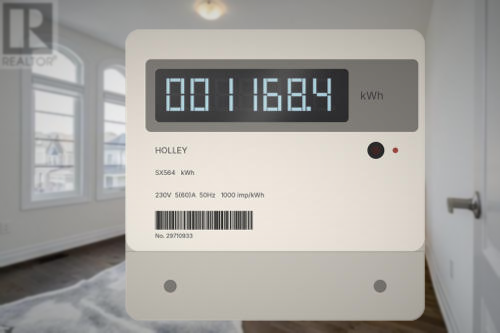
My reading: {"value": 1168.4, "unit": "kWh"}
